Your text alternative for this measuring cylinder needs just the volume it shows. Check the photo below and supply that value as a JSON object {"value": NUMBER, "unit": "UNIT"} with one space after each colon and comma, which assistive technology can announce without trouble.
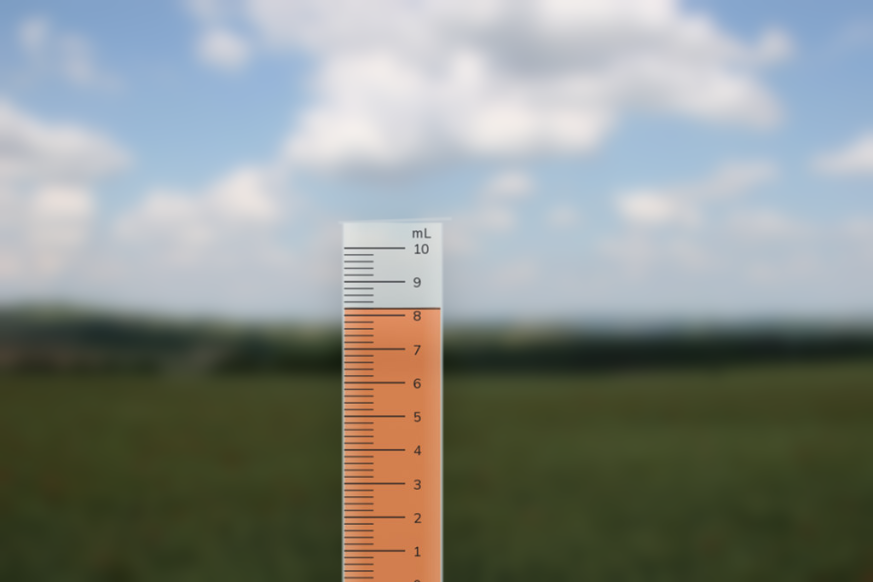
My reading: {"value": 8.2, "unit": "mL"}
